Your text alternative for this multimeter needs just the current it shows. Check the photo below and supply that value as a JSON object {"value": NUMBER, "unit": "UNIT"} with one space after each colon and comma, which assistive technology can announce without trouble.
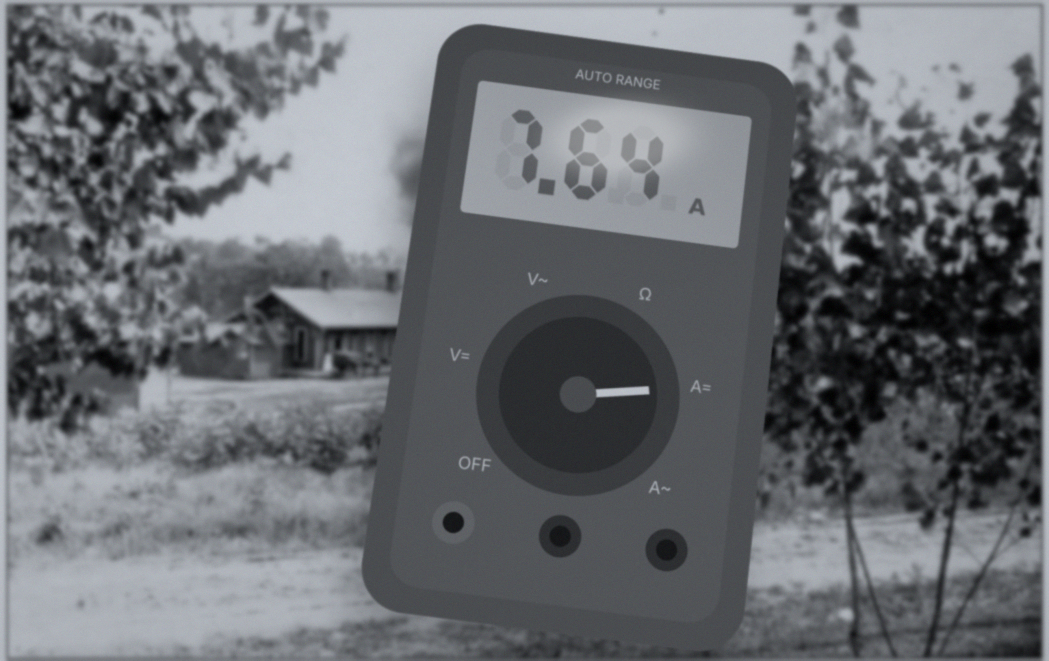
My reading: {"value": 7.64, "unit": "A"}
